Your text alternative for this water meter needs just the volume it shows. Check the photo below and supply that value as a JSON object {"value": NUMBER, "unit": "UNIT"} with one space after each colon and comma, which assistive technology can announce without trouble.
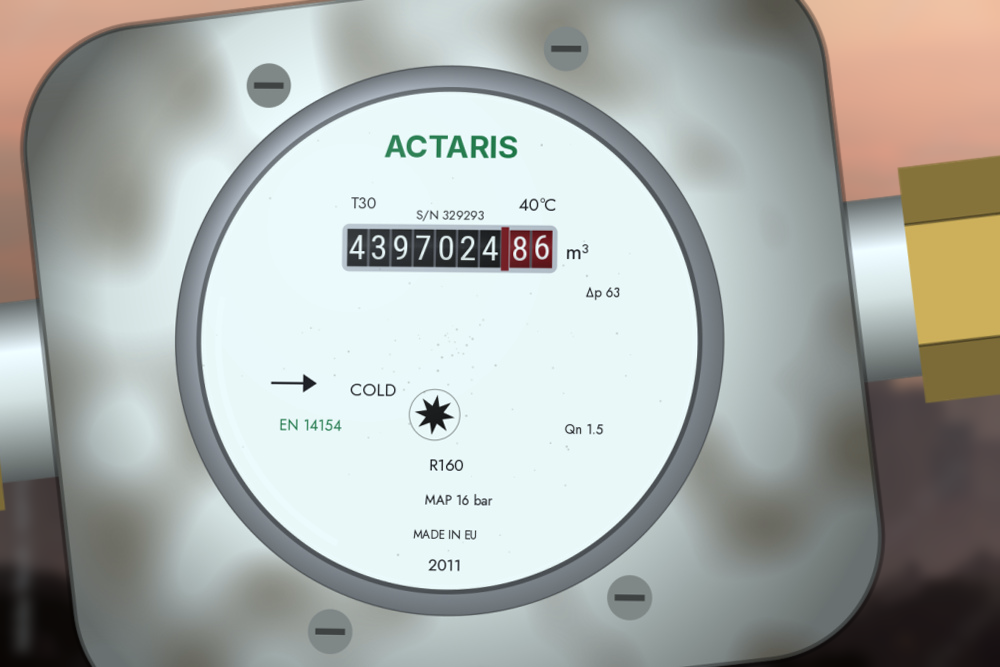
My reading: {"value": 4397024.86, "unit": "m³"}
